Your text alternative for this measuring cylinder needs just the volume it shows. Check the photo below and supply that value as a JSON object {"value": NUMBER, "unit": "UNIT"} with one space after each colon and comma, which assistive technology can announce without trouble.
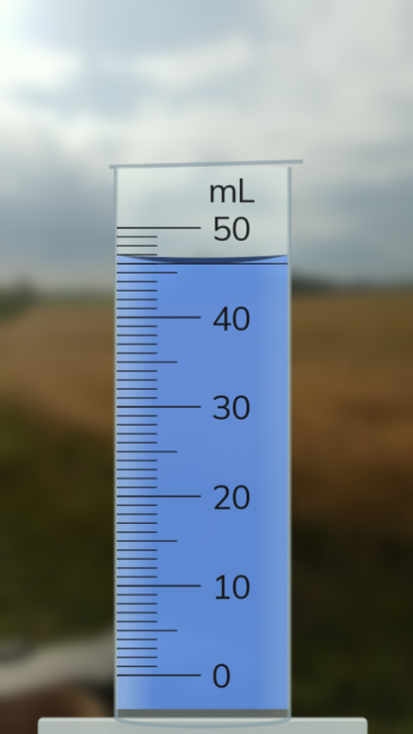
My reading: {"value": 46, "unit": "mL"}
